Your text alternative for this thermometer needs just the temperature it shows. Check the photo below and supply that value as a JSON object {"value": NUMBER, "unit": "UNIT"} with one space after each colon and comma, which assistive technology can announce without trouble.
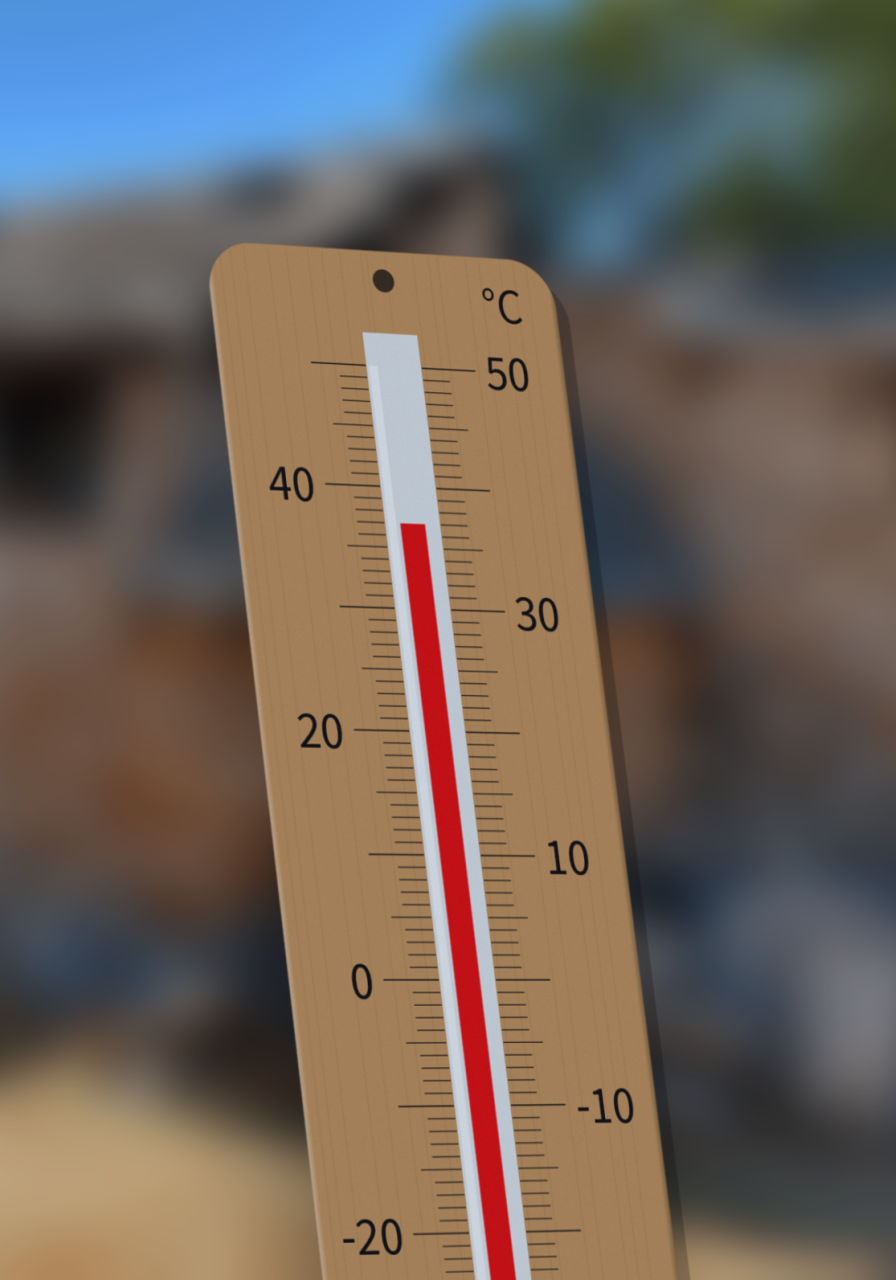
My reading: {"value": 37, "unit": "°C"}
